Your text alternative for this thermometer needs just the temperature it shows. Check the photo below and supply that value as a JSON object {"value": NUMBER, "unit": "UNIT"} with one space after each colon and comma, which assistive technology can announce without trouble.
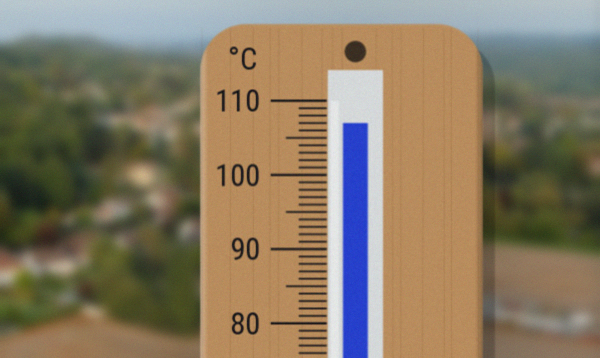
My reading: {"value": 107, "unit": "°C"}
